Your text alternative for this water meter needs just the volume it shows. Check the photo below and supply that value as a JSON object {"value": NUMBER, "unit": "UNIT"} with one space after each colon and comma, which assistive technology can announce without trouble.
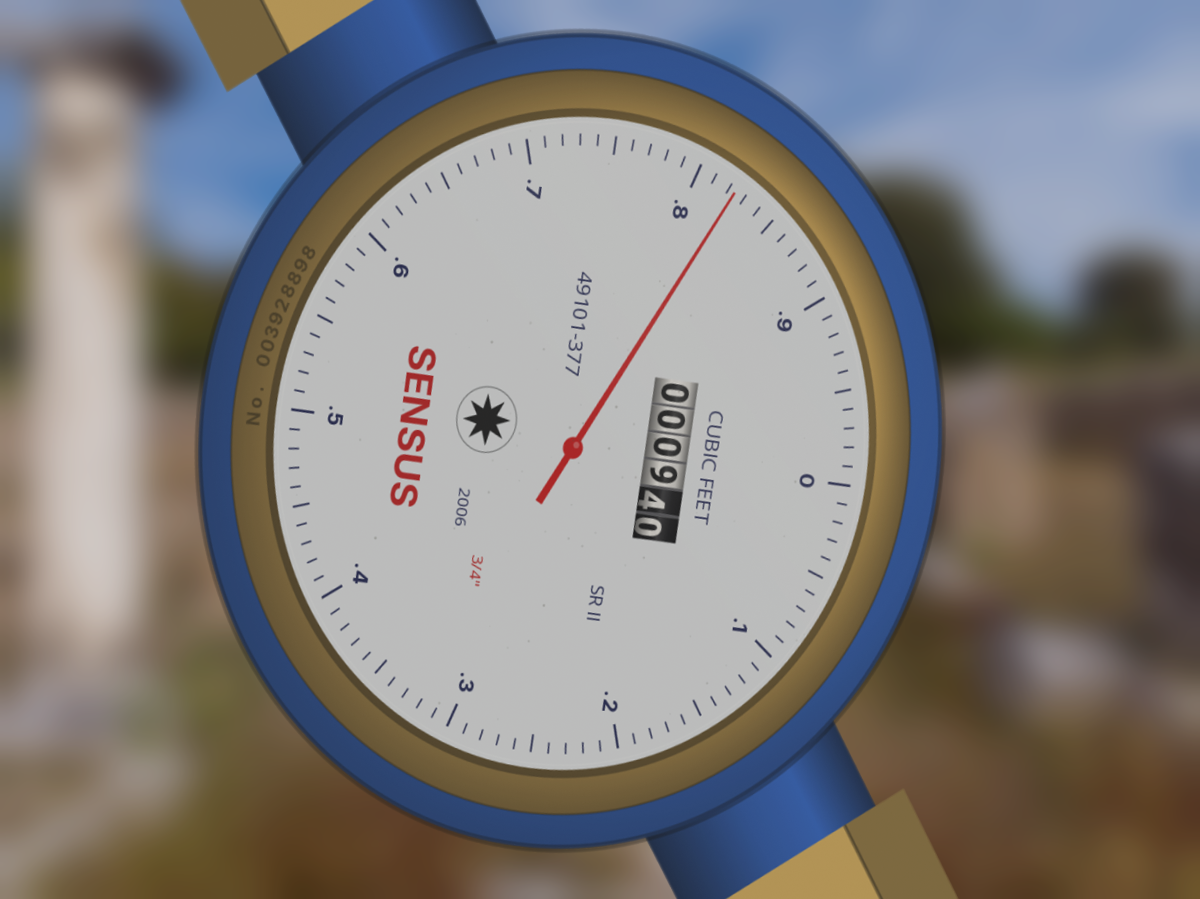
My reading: {"value": 939.82, "unit": "ft³"}
